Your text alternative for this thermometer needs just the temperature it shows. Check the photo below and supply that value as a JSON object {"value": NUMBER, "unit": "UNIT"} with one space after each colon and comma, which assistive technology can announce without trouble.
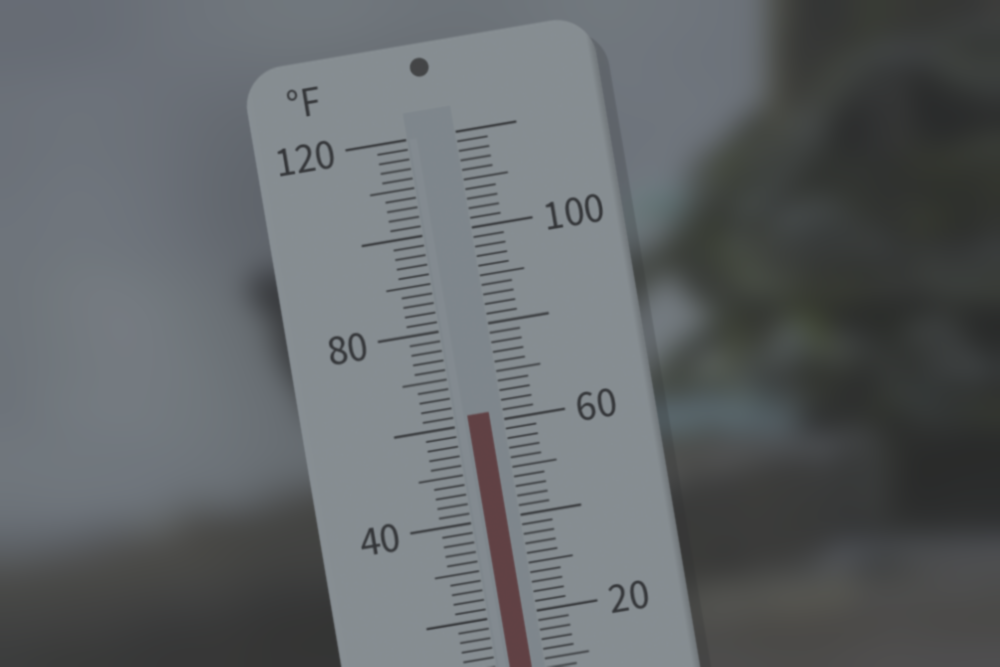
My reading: {"value": 62, "unit": "°F"}
